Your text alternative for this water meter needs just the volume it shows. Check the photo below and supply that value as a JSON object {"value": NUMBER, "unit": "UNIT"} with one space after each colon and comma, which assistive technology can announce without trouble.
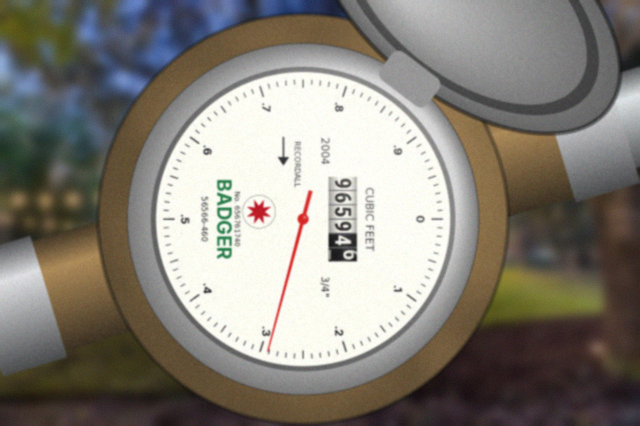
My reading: {"value": 965946.29, "unit": "ft³"}
